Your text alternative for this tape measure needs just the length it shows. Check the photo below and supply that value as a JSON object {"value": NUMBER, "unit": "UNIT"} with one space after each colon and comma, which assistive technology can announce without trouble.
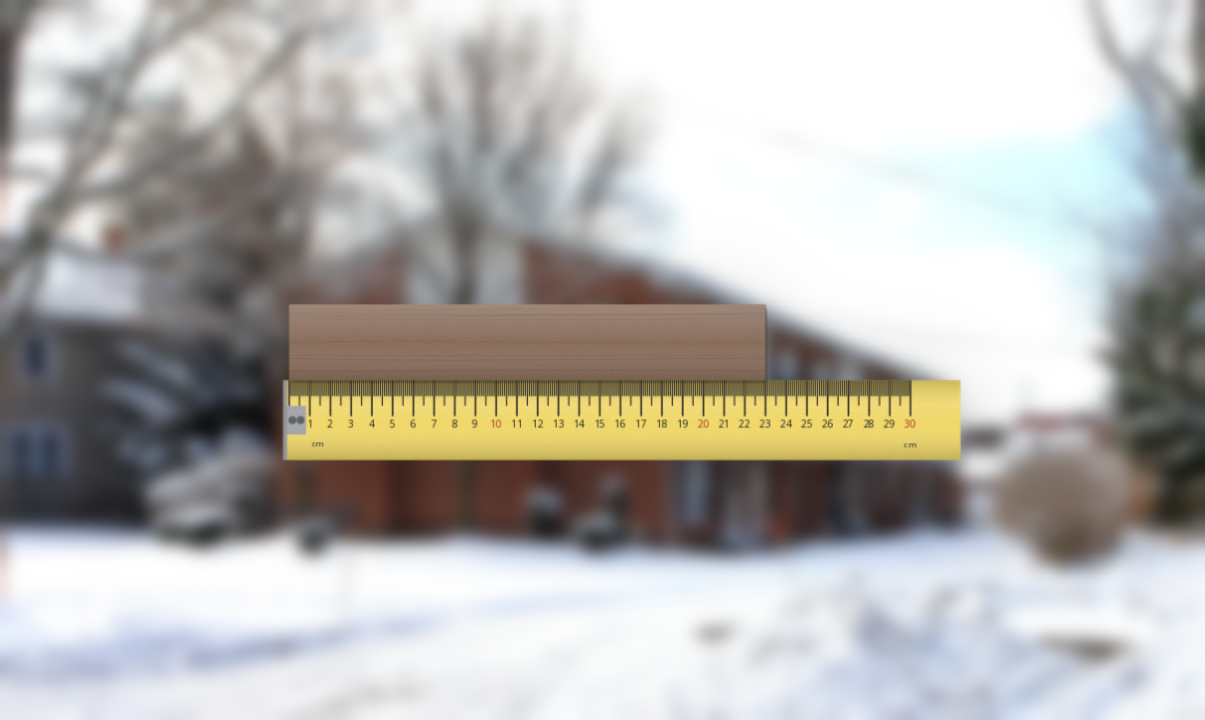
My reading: {"value": 23, "unit": "cm"}
